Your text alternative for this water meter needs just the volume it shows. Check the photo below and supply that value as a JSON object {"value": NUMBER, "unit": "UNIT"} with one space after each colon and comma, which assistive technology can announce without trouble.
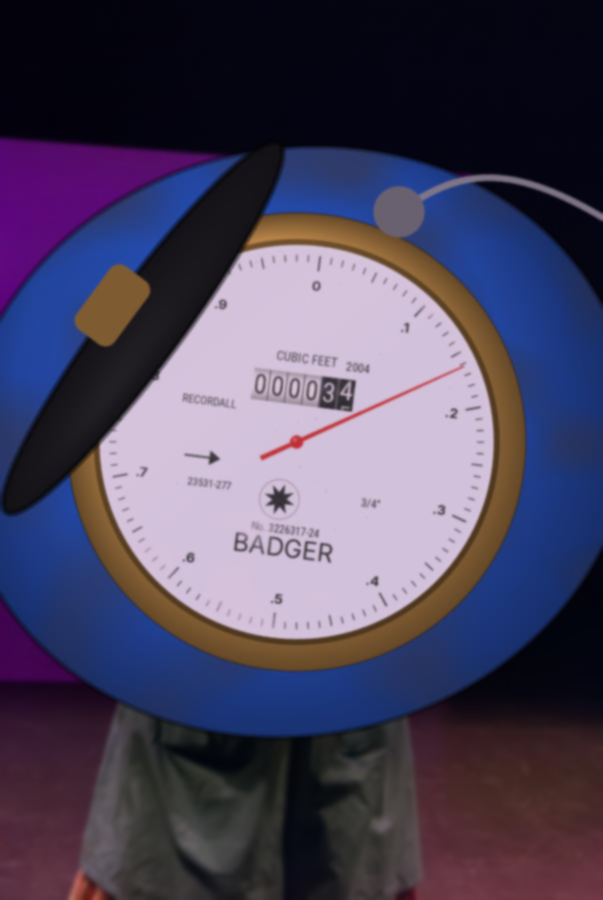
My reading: {"value": 34.16, "unit": "ft³"}
